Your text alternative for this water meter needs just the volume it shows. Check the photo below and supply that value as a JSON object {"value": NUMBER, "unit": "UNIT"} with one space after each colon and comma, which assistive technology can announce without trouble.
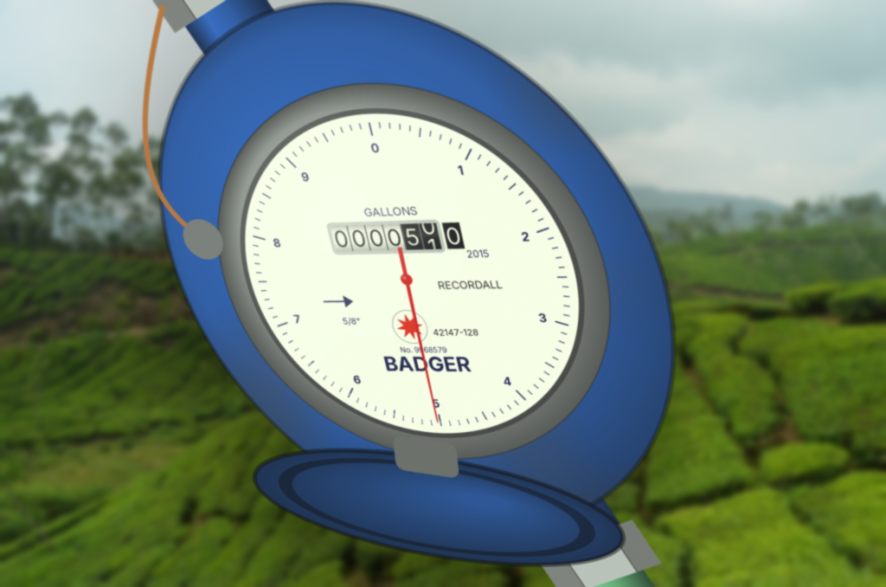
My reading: {"value": 505.0, "unit": "gal"}
